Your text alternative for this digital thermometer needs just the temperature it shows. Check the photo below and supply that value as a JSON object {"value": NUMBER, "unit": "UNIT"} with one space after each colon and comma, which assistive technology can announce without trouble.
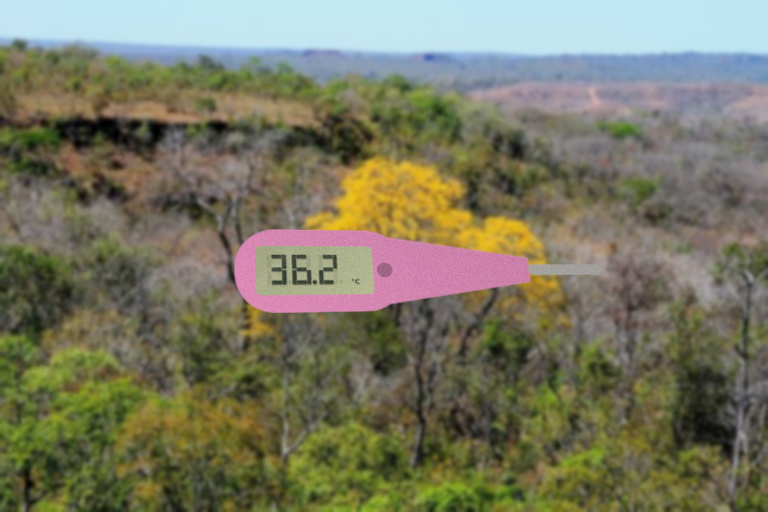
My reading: {"value": 36.2, "unit": "°C"}
